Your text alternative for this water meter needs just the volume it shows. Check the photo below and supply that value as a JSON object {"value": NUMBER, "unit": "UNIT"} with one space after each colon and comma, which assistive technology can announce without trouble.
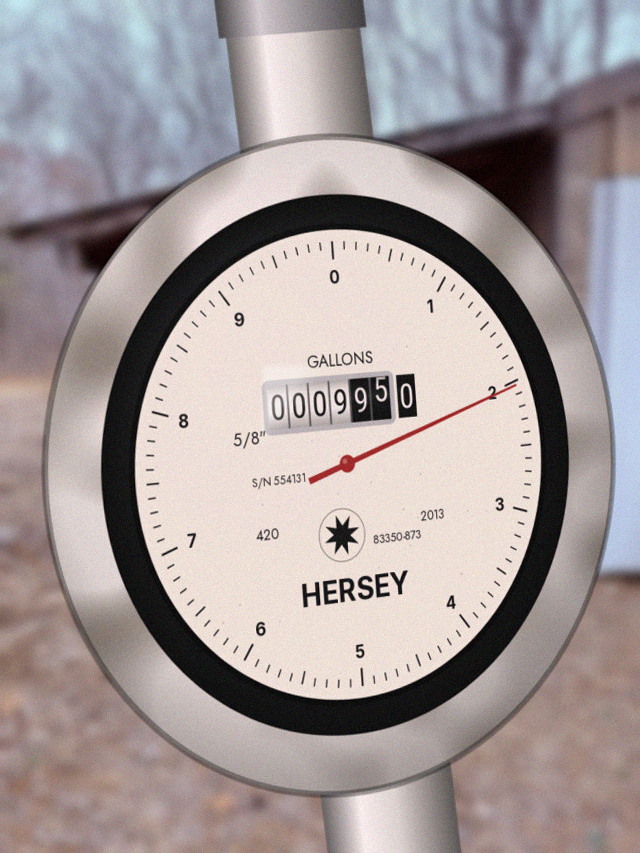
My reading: {"value": 9952.0, "unit": "gal"}
